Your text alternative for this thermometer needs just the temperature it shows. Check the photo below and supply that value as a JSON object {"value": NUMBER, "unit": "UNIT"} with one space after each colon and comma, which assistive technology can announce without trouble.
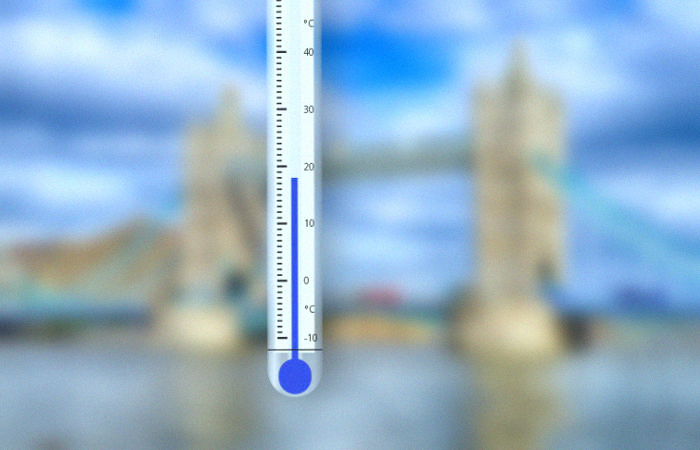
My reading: {"value": 18, "unit": "°C"}
